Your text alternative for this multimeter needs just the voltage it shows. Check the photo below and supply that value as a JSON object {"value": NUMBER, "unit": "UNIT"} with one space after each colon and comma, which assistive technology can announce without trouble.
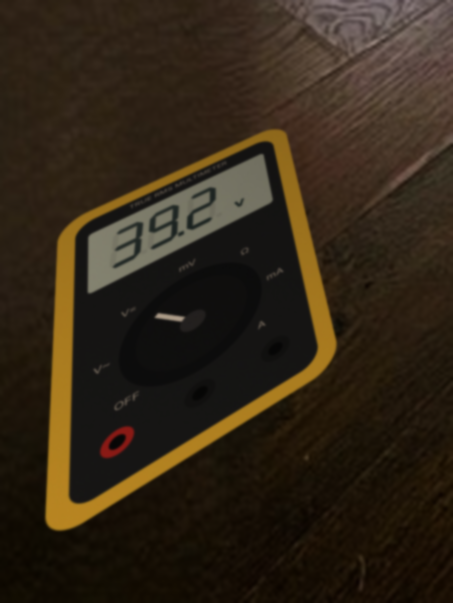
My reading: {"value": 39.2, "unit": "V"}
